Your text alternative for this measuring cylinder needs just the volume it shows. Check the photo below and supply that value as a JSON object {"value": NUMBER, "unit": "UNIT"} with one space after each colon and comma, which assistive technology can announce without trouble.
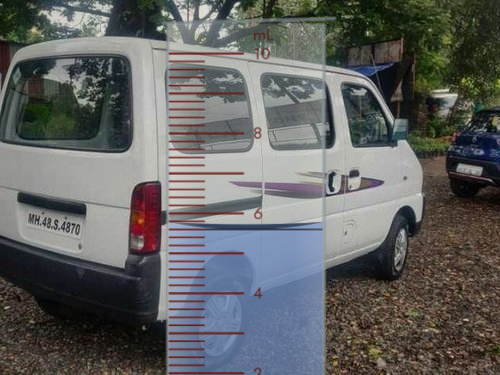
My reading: {"value": 5.6, "unit": "mL"}
